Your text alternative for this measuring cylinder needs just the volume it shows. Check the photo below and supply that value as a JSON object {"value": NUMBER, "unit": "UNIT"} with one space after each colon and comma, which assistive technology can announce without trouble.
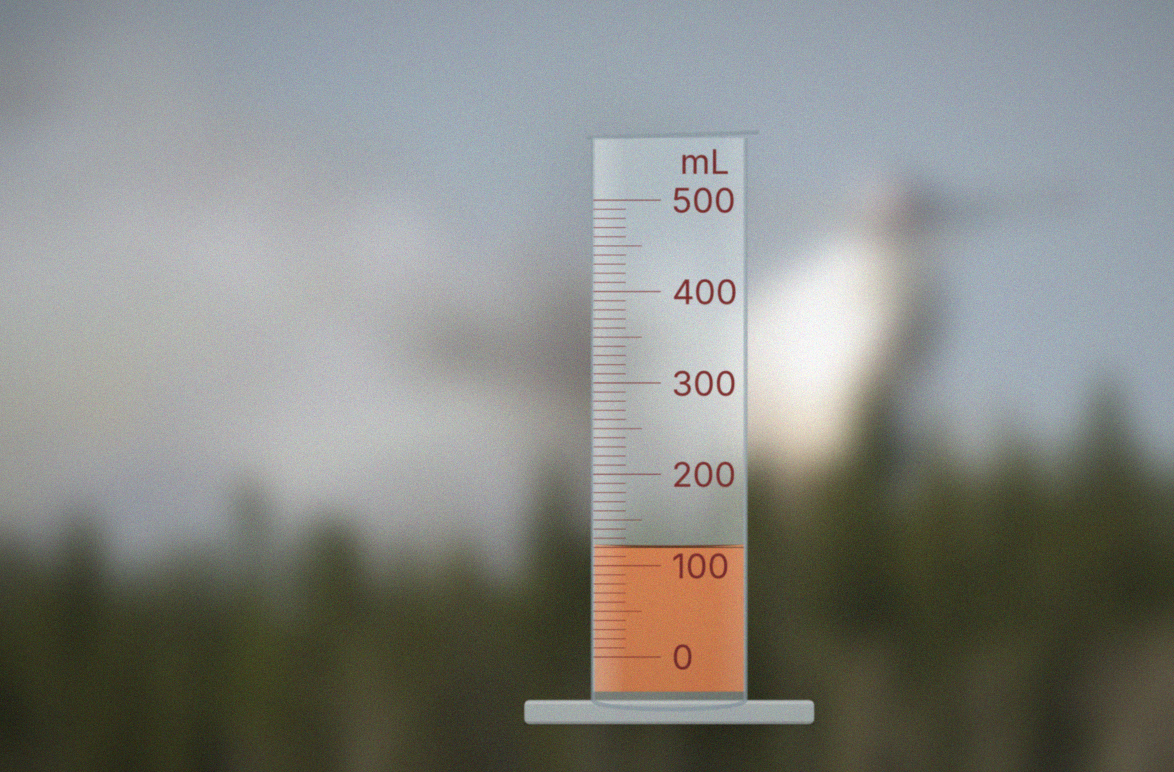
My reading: {"value": 120, "unit": "mL"}
